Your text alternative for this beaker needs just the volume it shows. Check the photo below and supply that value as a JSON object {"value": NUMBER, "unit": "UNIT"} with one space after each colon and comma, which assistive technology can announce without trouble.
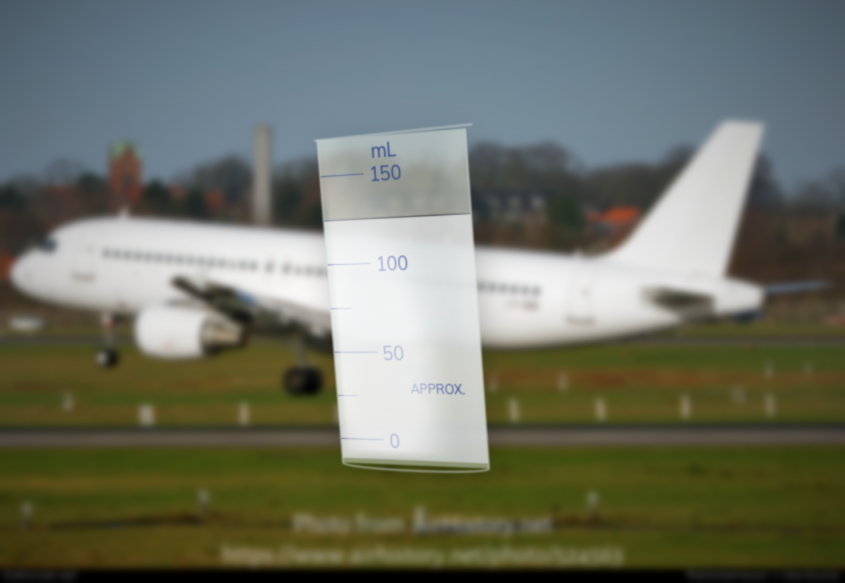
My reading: {"value": 125, "unit": "mL"}
